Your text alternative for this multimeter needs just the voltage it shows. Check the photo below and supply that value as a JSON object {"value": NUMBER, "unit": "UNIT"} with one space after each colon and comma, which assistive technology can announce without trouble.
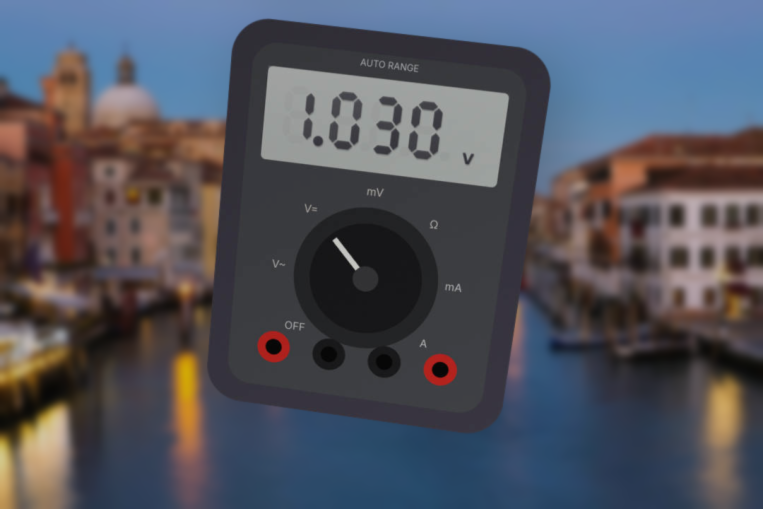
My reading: {"value": 1.030, "unit": "V"}
